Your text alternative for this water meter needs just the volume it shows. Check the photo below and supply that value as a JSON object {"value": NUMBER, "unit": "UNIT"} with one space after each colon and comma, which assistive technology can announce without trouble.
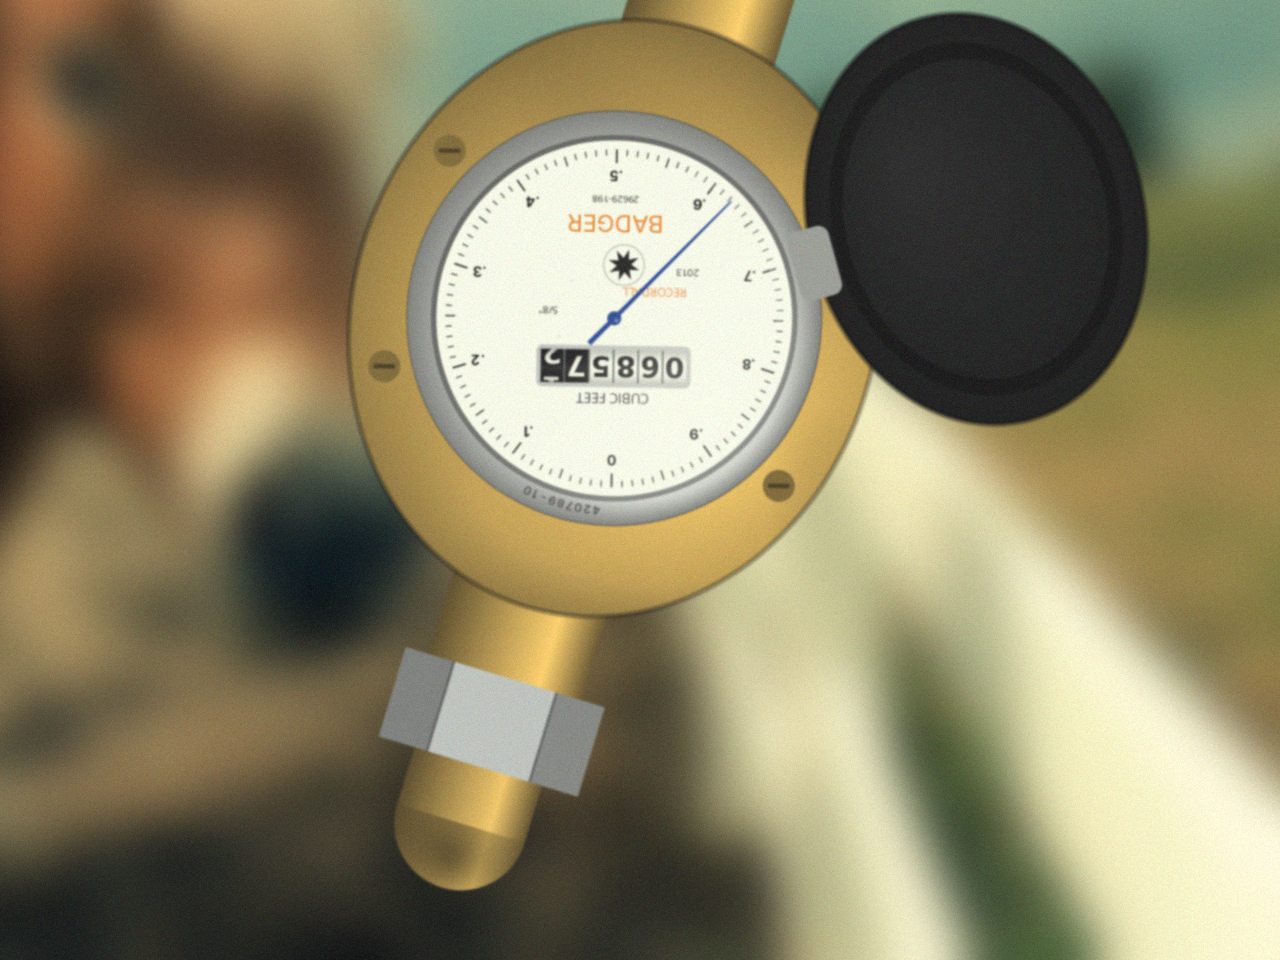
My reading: {"value": 68571.62, "unit": "ft³"}
